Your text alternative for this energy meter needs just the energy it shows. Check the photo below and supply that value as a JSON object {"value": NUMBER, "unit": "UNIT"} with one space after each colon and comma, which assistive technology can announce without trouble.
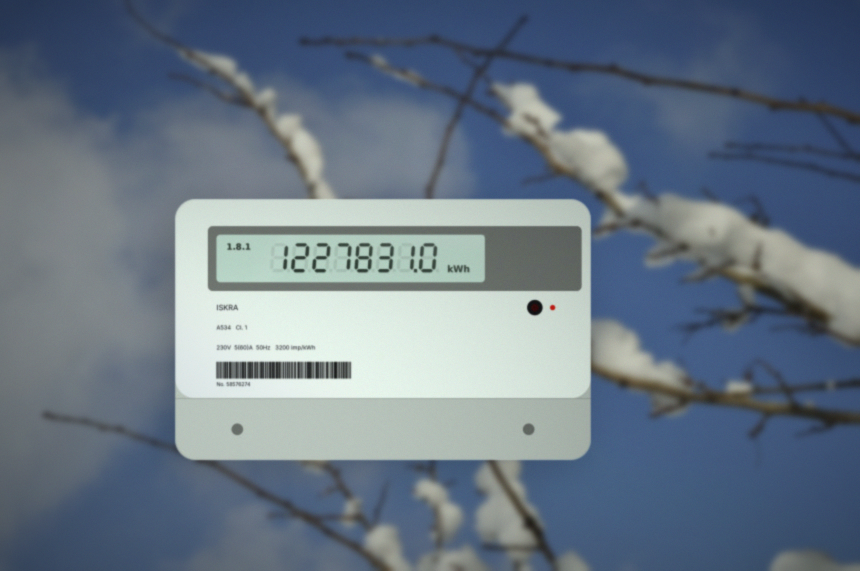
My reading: {"value": 1227831.0, "unit": "kWh"}
